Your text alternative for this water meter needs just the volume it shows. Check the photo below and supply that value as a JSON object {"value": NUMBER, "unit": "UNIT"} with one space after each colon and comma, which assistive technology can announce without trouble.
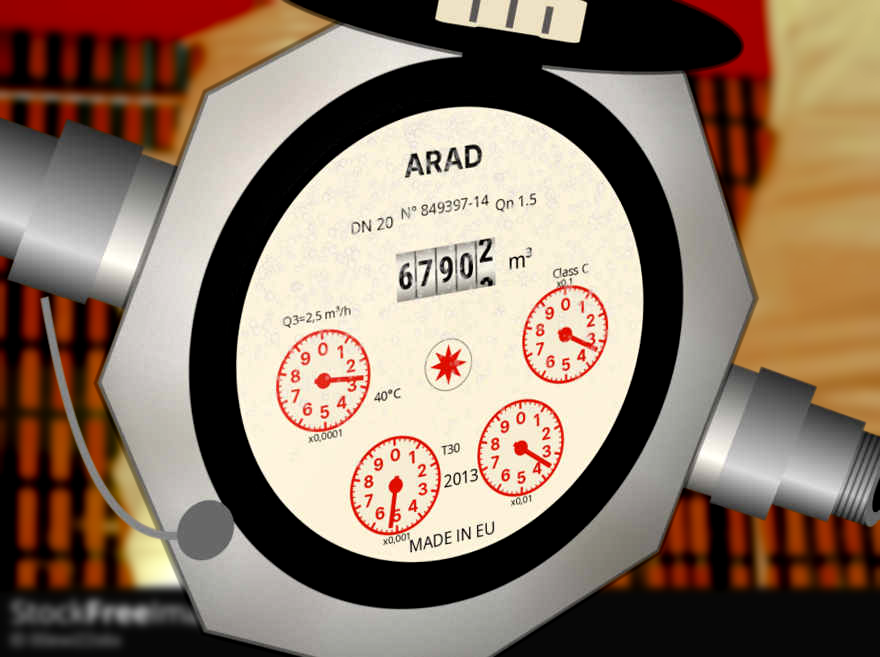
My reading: {"value": 67902.3352, "unit": "m³"}
